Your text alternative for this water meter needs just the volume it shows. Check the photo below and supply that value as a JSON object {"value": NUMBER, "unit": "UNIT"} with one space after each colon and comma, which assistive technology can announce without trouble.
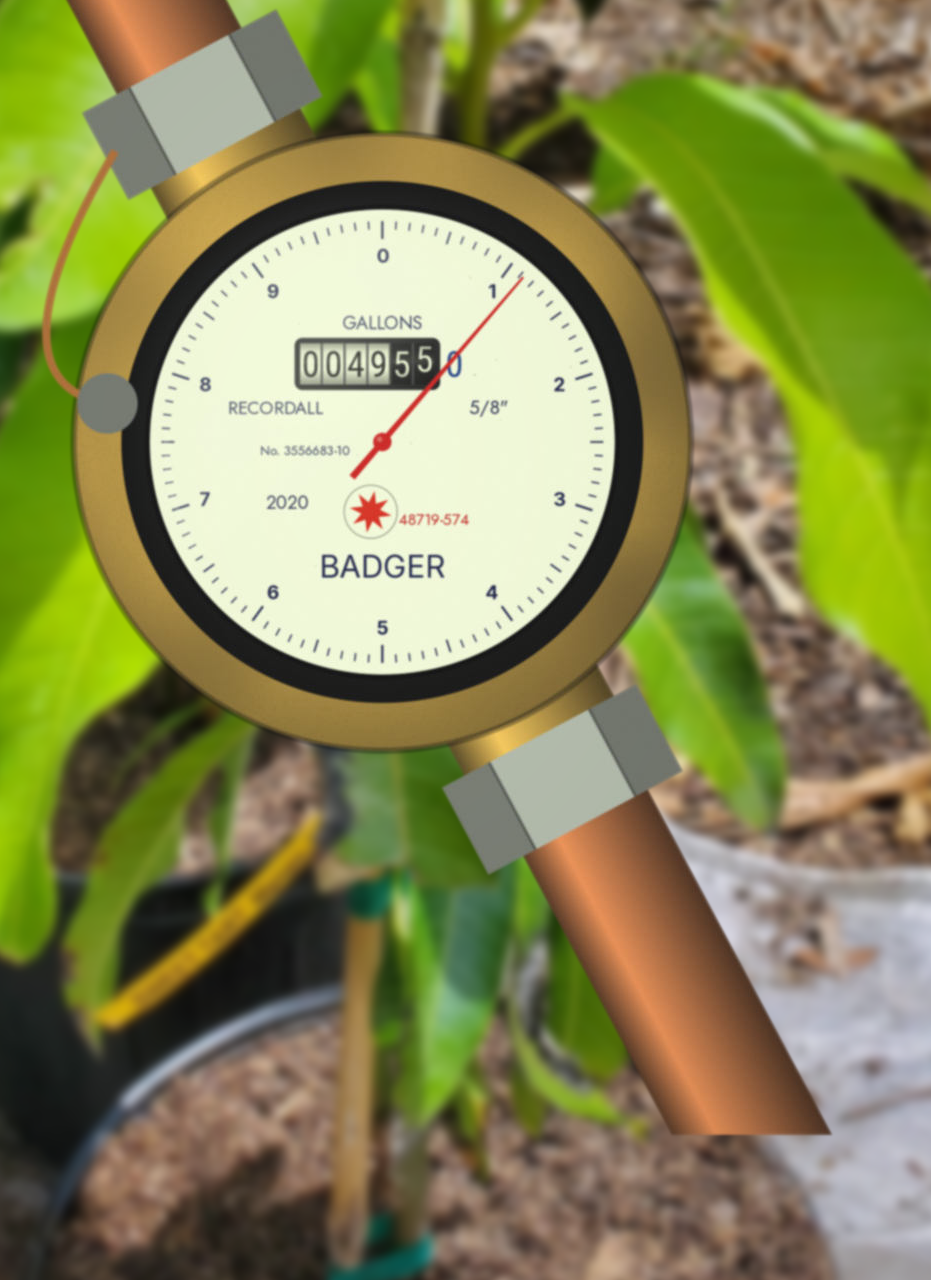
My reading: {"value": 49551.1, "unit": "gal"}
